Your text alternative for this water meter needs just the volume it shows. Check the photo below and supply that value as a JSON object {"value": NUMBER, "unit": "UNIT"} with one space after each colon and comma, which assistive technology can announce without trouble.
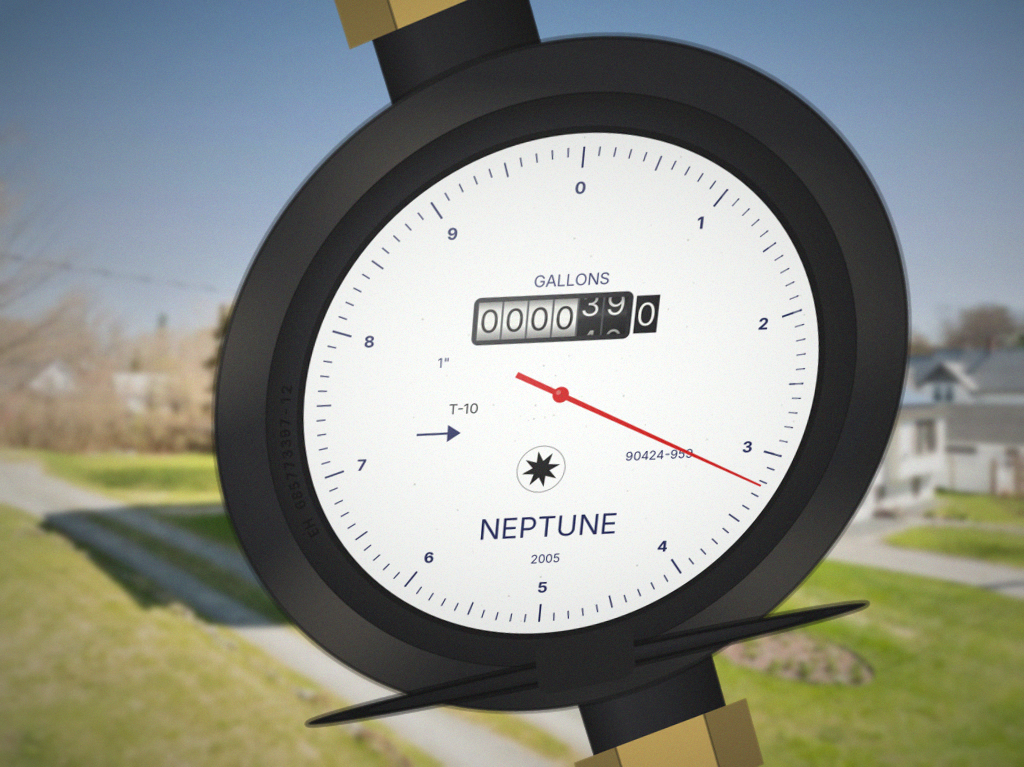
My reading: {"value": 393.2, "unit": "gal"}
